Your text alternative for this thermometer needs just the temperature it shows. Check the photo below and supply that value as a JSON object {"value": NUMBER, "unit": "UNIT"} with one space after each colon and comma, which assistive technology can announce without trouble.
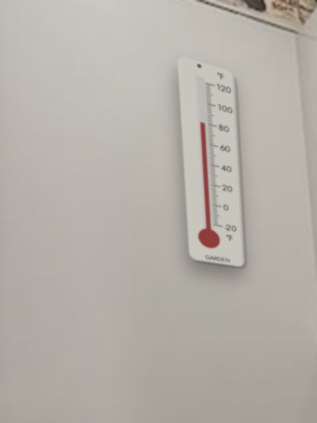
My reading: {"value": 80, "unit": "°F"}
